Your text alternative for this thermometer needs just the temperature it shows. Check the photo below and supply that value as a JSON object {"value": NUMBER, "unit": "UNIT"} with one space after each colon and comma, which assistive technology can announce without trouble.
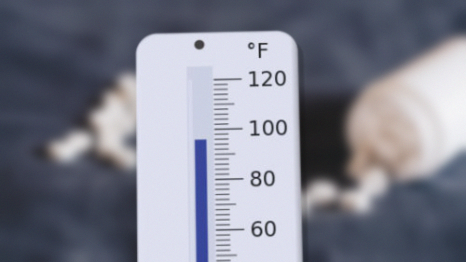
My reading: {"value": 96, "unit": "°F"}
